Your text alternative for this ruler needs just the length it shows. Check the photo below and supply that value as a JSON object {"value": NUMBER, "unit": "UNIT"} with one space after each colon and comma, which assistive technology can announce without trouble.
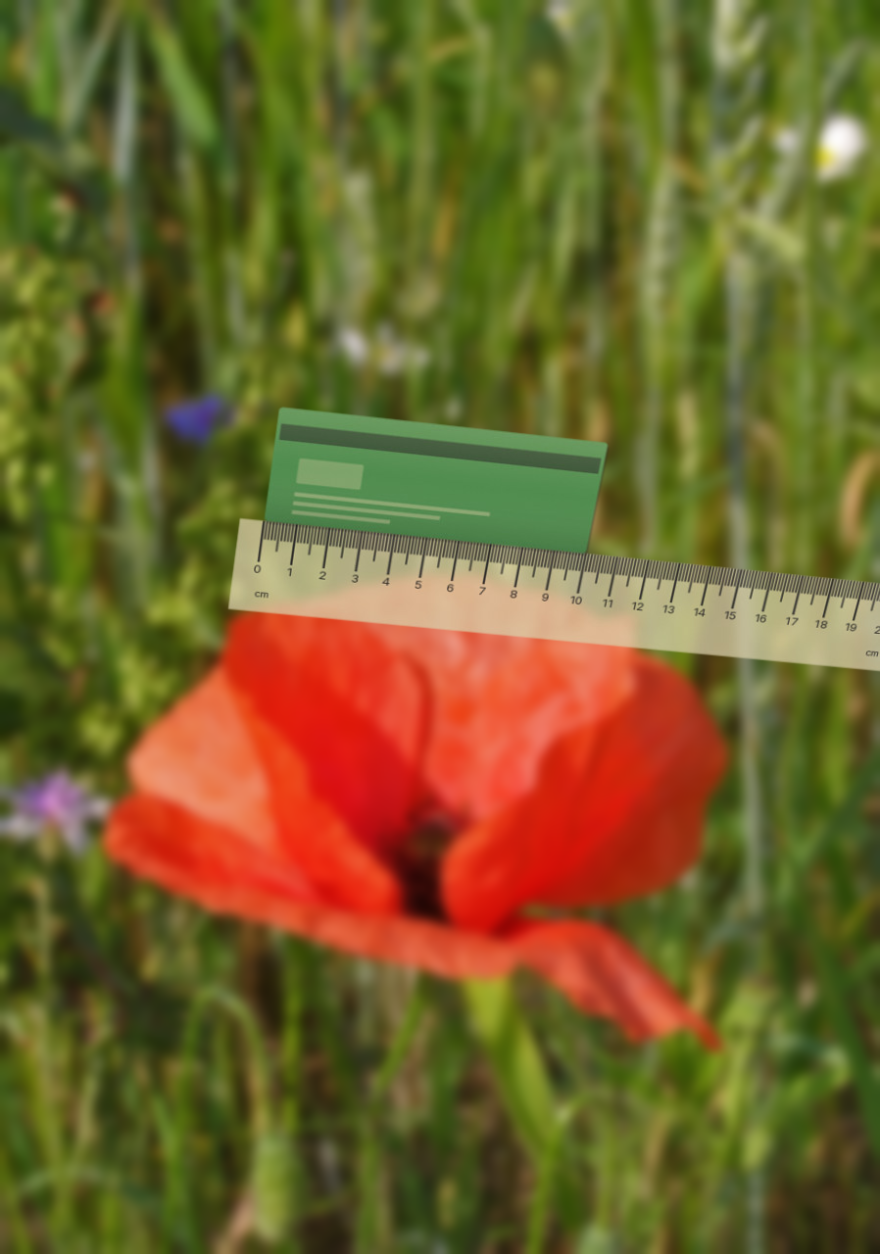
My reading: {"value": 10, "unit": "cm"}
